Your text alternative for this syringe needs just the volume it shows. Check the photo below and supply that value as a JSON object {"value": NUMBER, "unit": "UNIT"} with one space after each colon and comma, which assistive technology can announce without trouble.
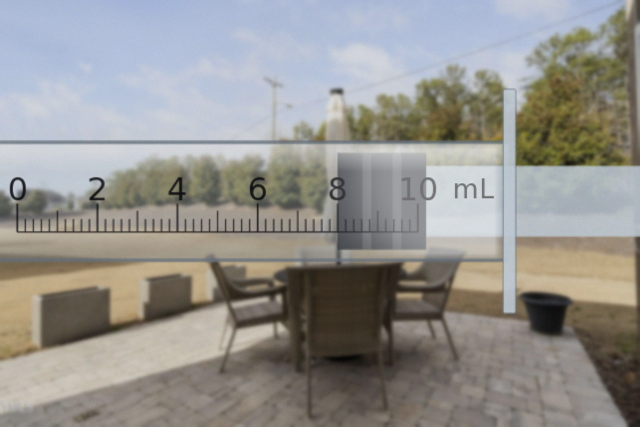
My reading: {"value": 8, "unit": "mL"}
